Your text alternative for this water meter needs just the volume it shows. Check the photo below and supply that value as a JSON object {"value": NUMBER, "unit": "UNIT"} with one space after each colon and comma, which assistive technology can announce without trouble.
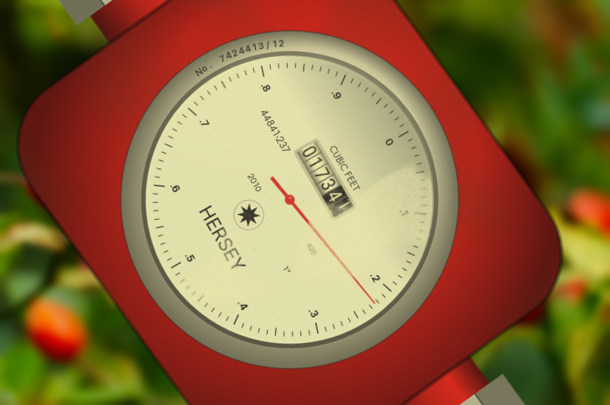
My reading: {"value": 17341.22, "unit": "ft³"}
